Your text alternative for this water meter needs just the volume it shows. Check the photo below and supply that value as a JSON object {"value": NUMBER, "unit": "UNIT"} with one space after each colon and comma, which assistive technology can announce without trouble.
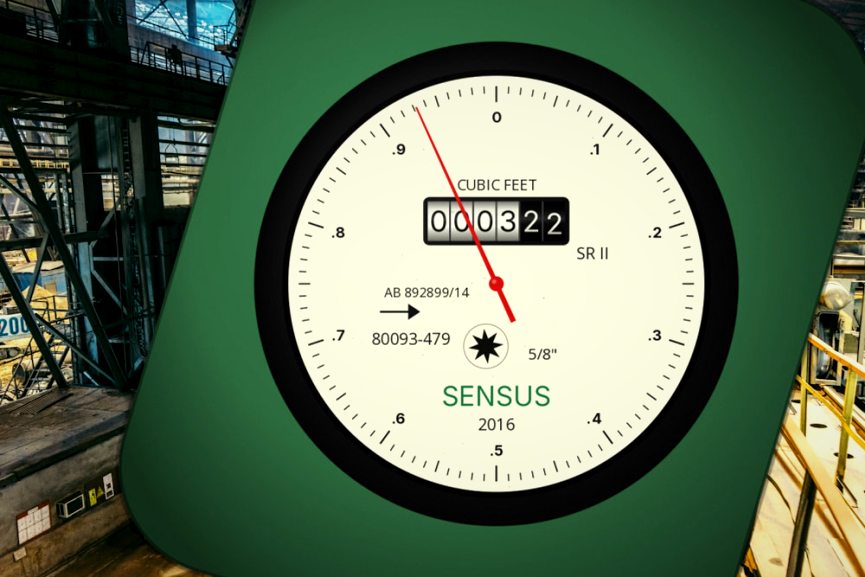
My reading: {"value": 321.93, "unit": "ft³"}
